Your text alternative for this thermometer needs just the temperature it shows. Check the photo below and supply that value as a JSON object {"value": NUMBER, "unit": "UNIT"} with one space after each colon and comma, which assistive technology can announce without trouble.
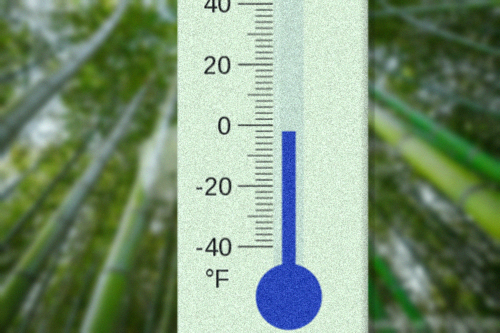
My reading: {"value": -2, "unit": "°F"}
